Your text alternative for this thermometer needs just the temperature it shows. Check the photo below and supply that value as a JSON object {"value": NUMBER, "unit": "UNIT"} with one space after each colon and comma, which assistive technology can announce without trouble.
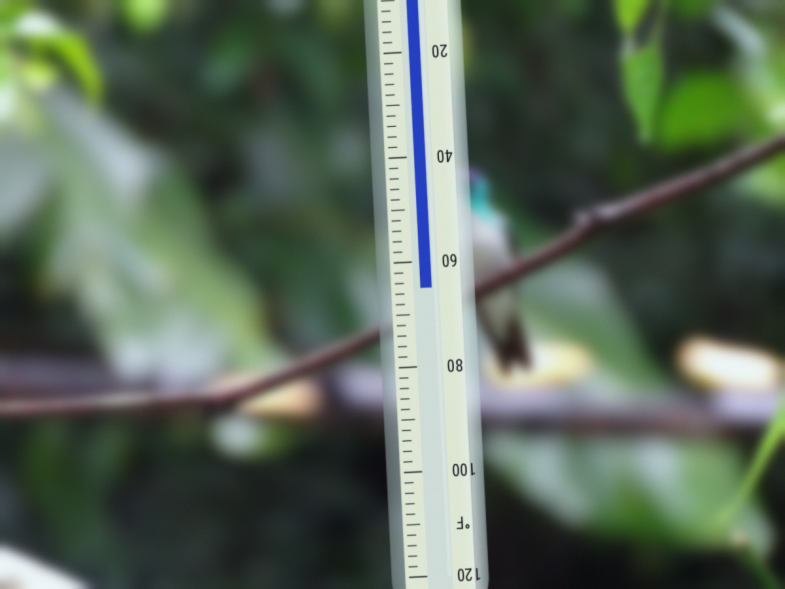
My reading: {"value": 65, "unit": "°F"}
